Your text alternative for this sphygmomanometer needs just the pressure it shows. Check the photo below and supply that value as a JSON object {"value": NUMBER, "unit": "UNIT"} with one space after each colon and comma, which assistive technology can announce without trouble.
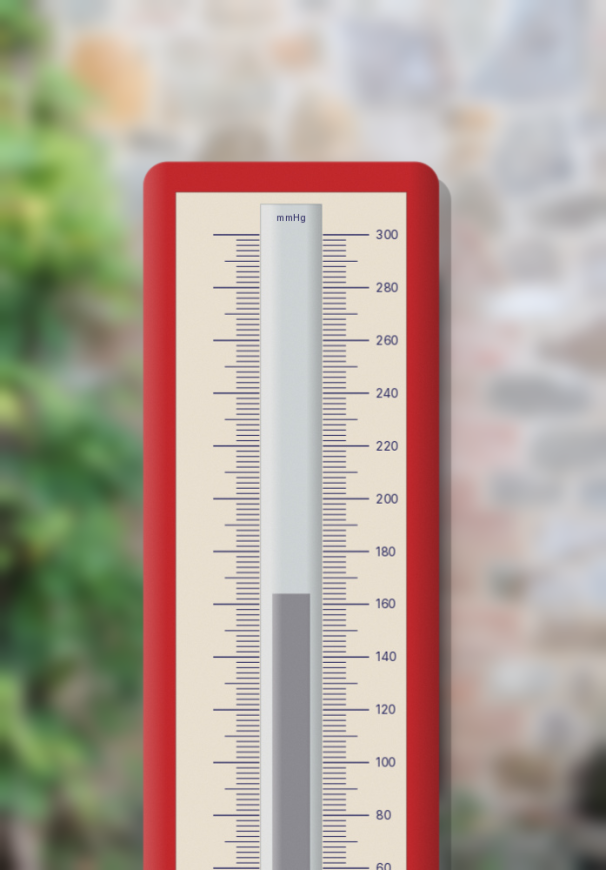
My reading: {"value": 164, "unit": "mmHg"}
